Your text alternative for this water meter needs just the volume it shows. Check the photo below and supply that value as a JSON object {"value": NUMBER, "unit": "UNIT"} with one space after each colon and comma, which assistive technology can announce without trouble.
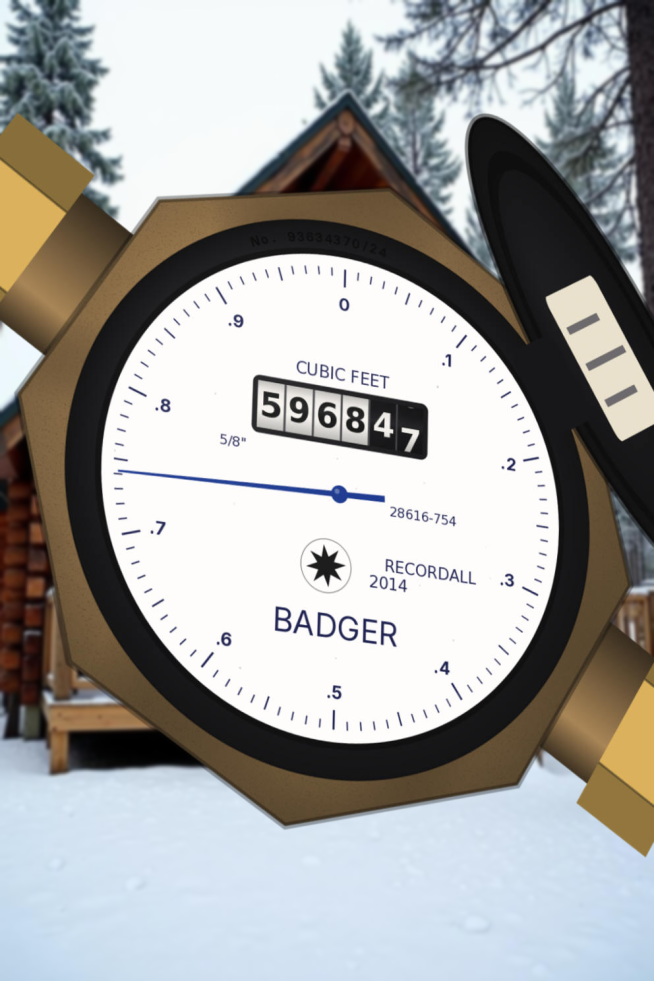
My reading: {"value": 596846.74, "unit": "ft³"}
